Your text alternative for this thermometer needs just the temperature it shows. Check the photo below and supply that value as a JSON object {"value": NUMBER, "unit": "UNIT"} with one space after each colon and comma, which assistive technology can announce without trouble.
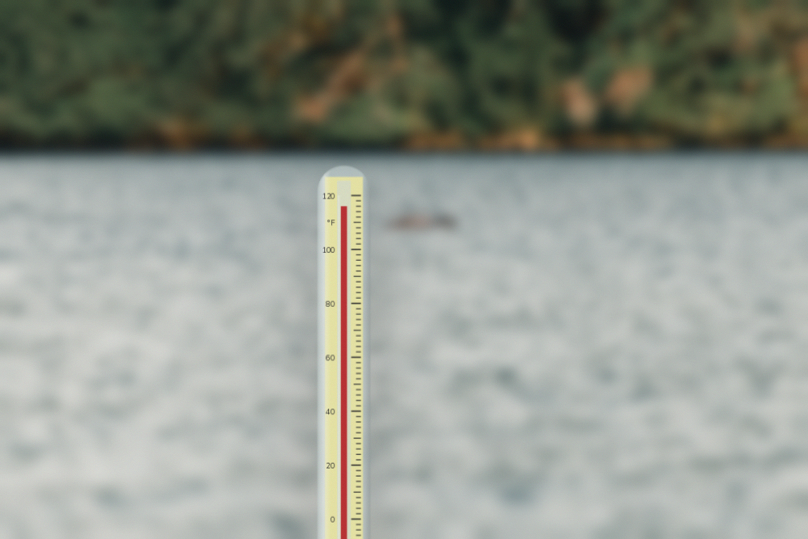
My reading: {"value": 116, "unit": "°F"}
